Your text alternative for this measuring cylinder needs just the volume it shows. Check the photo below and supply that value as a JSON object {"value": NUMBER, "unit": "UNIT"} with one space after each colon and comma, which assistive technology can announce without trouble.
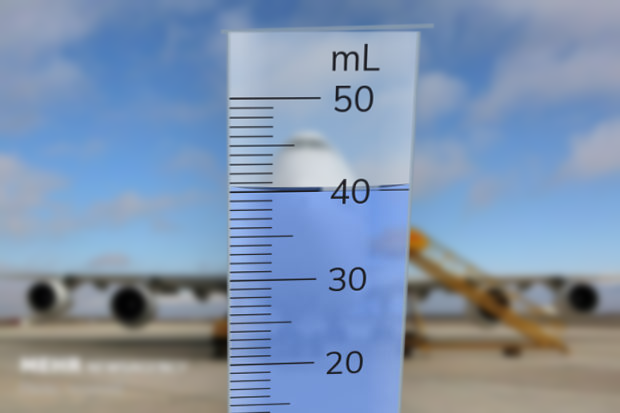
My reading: {"value": 40, "unit": "mL"}
